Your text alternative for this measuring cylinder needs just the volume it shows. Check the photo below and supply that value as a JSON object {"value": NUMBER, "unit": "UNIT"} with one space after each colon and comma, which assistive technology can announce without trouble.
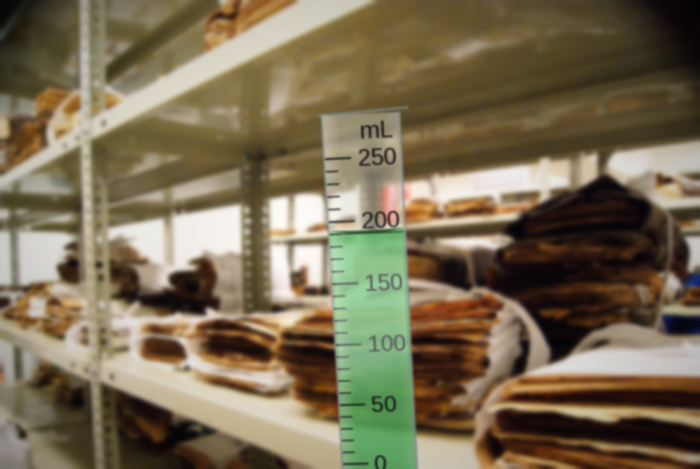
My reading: {"value": 190, "unit": "mL"}
